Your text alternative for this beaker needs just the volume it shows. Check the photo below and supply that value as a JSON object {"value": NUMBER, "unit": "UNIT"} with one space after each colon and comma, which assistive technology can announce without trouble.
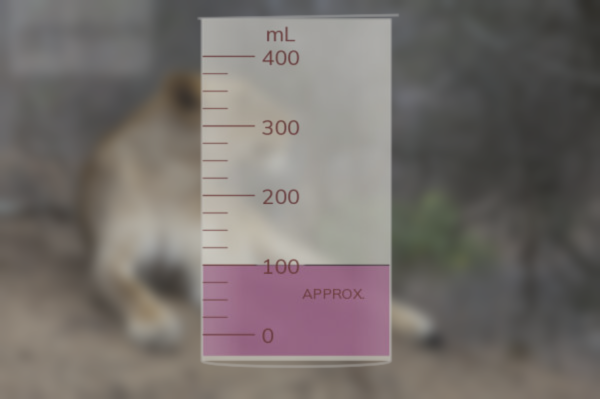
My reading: {"value": 100, "unit": "mL"}
